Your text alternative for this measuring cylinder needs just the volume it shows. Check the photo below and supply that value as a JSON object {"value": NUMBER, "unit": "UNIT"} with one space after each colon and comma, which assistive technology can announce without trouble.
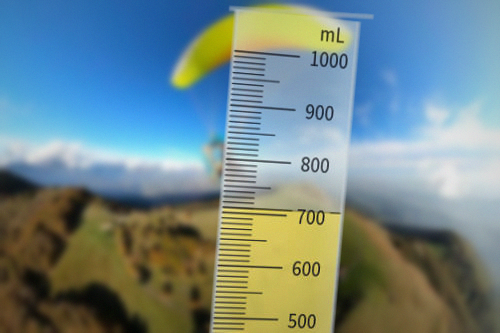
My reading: {"value": 710, "unit": "mL"}
